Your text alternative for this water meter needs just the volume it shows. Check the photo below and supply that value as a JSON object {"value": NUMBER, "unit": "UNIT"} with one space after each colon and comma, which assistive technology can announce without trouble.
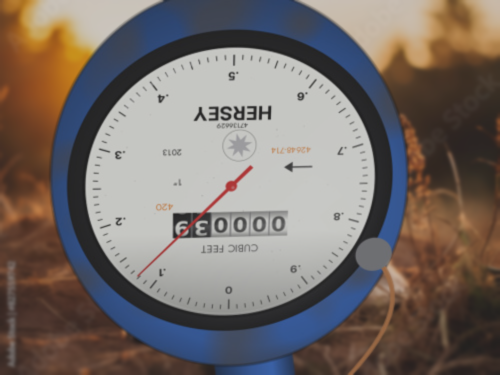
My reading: {"value": 39.12, "unit": "ft³"}
